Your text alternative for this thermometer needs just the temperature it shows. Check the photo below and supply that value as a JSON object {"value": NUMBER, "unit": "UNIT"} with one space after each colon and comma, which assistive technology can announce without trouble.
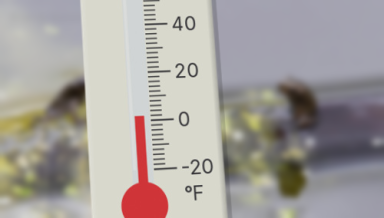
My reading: {"value": 2, "unit": "°F"}
